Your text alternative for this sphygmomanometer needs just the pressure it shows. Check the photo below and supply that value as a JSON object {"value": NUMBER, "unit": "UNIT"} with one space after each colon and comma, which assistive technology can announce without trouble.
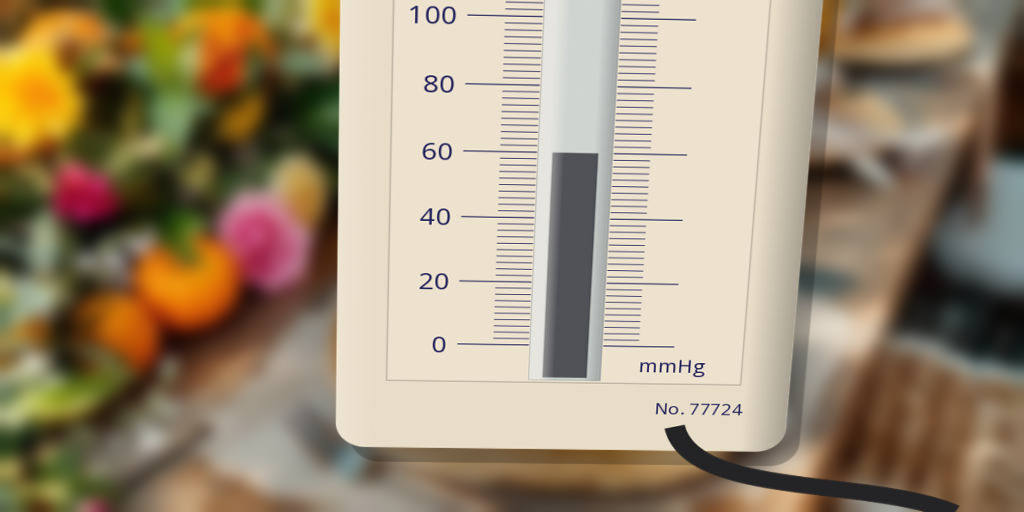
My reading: {"value": 60, "unit": "mmHg"}
